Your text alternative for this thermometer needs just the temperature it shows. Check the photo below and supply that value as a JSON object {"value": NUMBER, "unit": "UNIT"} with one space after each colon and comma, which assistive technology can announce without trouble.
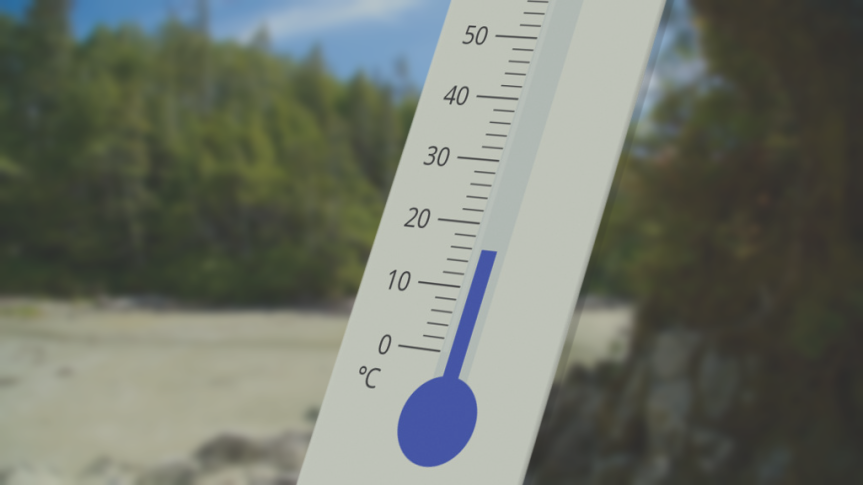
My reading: {"value": 16, "unit": "°C"}
